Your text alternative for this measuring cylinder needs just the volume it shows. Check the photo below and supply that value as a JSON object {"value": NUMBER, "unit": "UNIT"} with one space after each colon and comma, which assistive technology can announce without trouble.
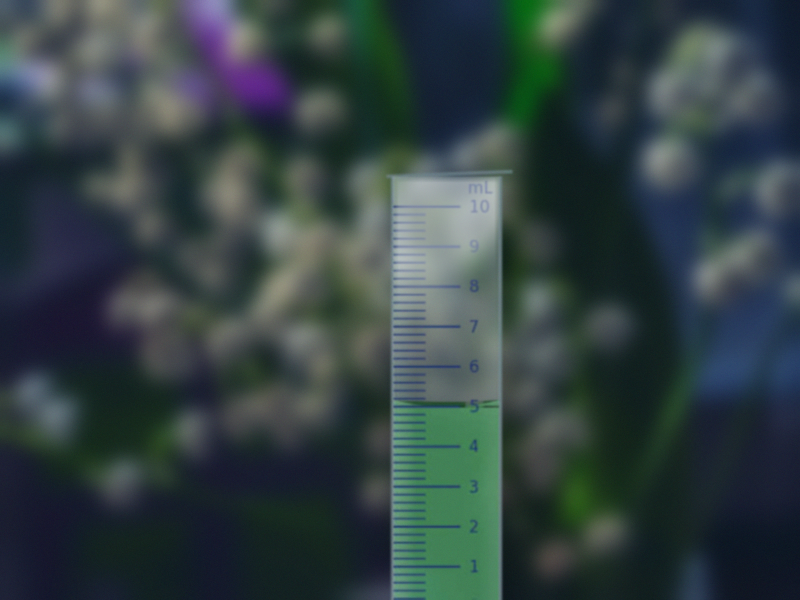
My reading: {"value": 5, "unit": "mL"}
